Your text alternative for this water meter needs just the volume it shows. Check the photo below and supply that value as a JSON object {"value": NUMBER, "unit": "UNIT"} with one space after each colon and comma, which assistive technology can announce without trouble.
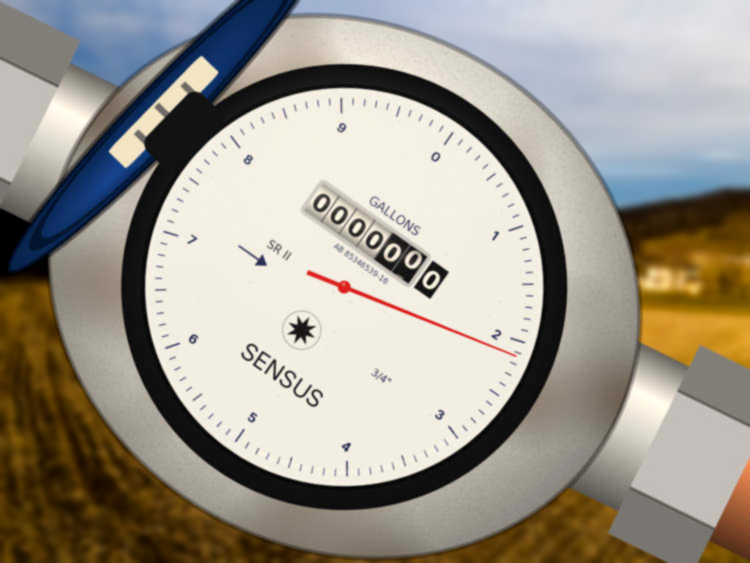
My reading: {"value": 2.1, "unit": "gal"}
